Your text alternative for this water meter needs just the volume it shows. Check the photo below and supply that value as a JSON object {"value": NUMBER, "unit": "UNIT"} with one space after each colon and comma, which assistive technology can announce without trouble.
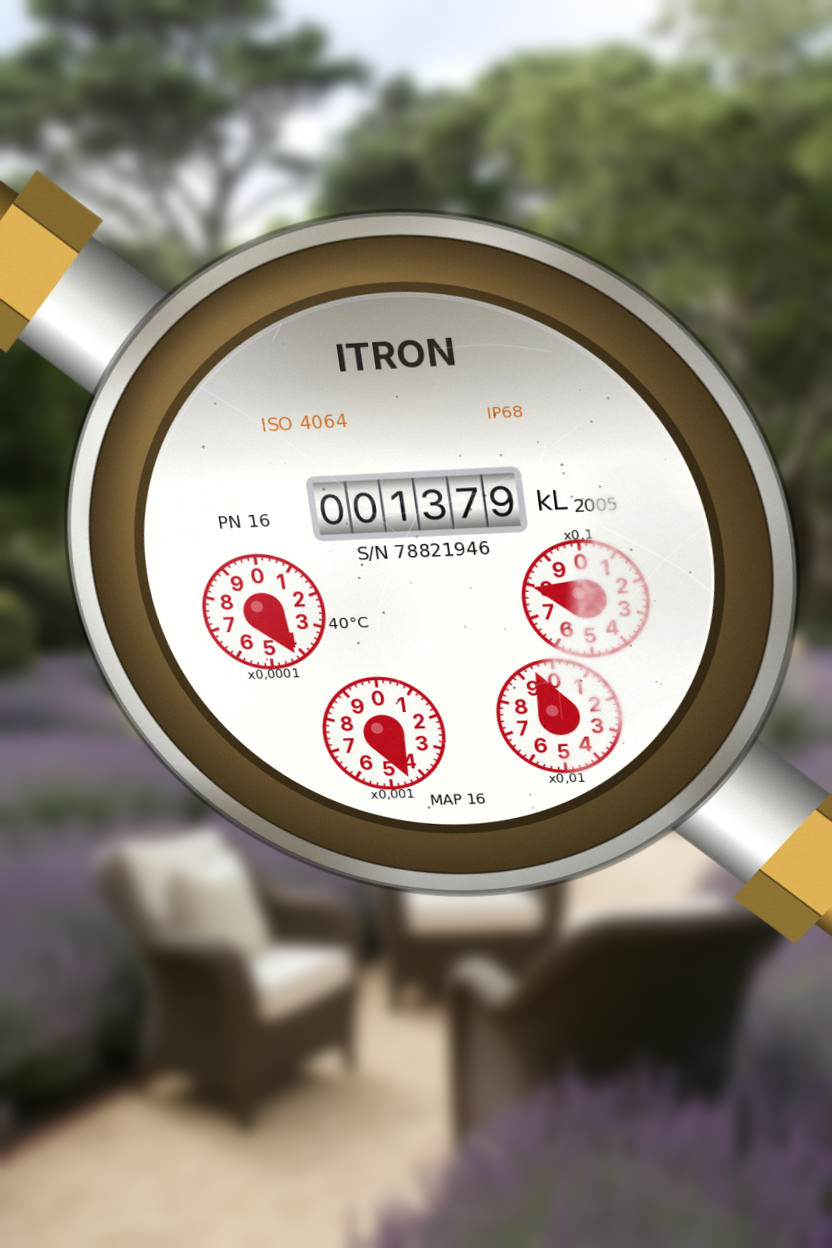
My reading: {"value": 1379.7944, "unit": "kL"}
